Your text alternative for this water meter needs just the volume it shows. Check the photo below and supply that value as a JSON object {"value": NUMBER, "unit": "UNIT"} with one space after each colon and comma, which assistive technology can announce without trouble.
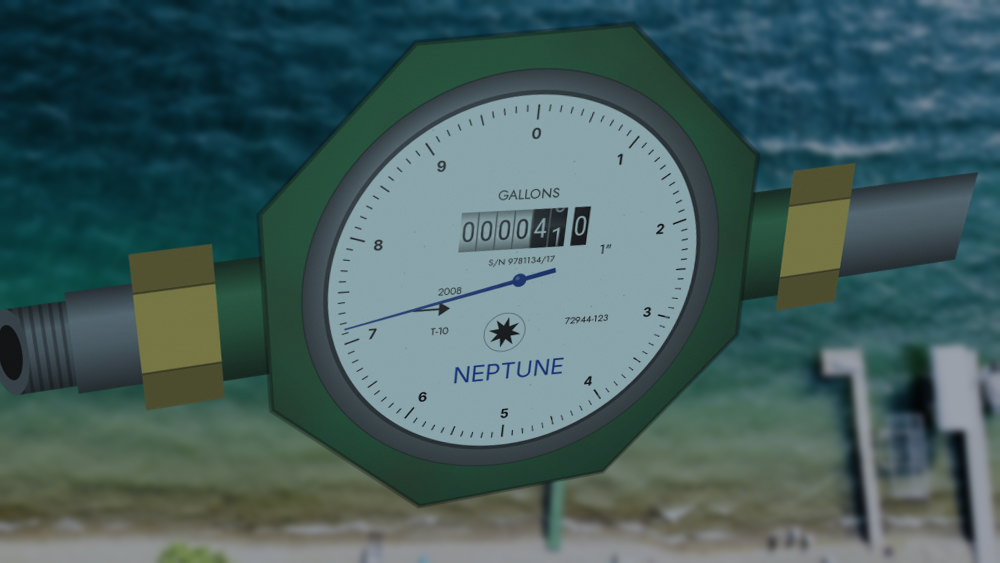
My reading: {"value": 407.1, "unit": "gal"}
